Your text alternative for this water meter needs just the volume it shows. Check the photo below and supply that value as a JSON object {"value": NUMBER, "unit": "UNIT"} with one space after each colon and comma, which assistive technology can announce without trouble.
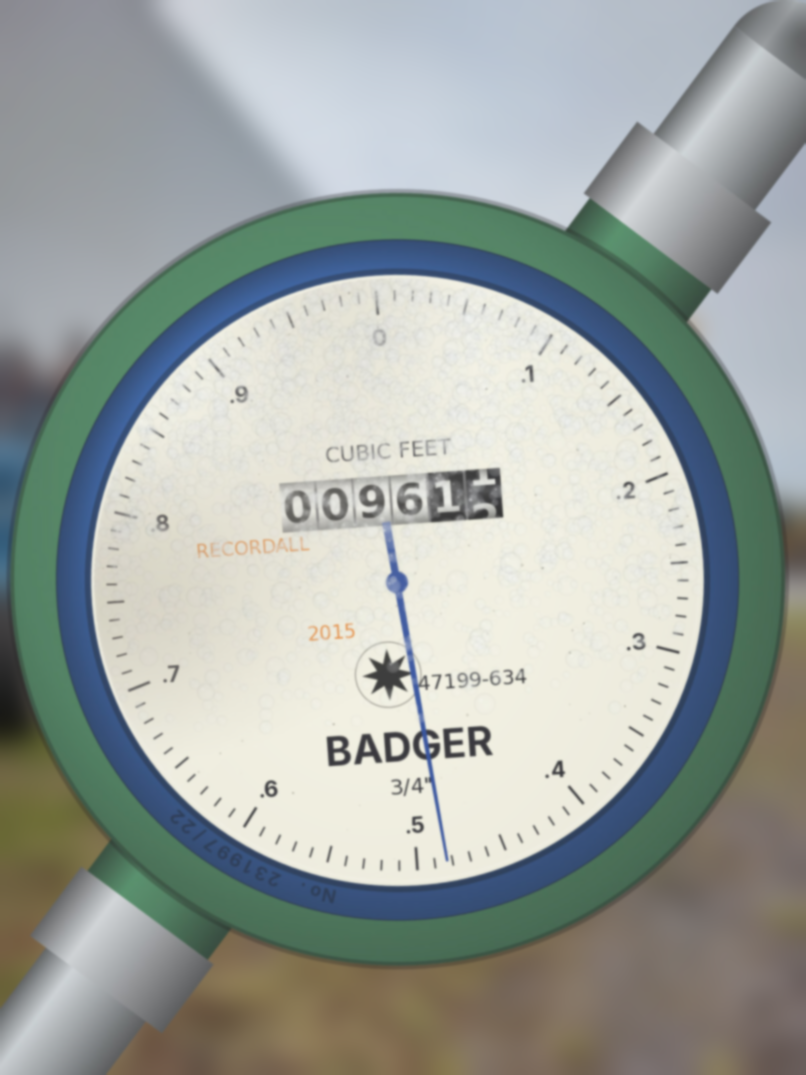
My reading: {"value": 9611.48, "unit": "ft³"}
